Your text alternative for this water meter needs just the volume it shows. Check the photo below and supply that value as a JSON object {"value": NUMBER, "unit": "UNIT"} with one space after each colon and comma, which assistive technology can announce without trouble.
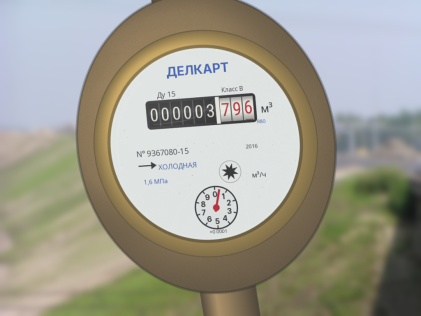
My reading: {"value": 3.7960, "unit": "m³"}
